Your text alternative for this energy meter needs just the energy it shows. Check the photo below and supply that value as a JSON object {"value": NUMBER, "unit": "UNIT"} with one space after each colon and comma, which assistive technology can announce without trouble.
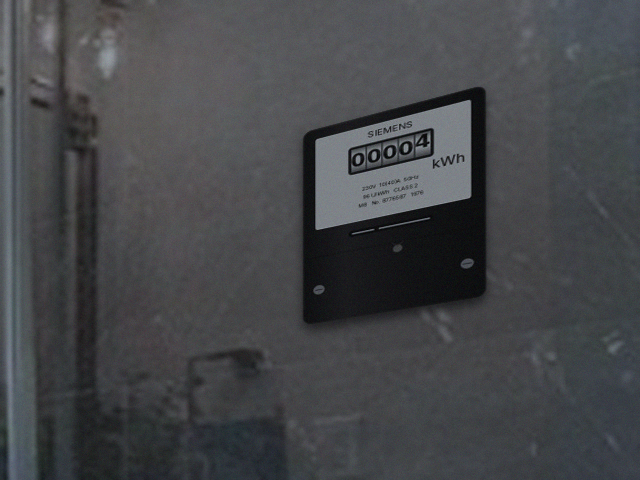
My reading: {"value": 4, "unit": "kWh"}
